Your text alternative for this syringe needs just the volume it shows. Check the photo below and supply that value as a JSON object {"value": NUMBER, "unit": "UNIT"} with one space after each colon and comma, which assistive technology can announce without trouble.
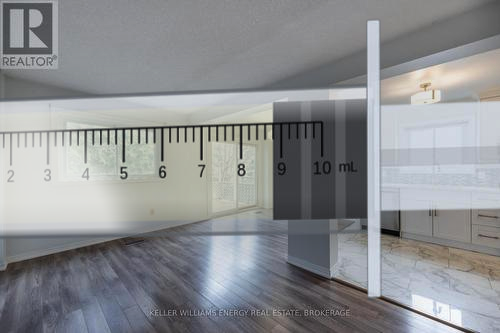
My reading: {"value": 8.8, "unit": "mL"}
